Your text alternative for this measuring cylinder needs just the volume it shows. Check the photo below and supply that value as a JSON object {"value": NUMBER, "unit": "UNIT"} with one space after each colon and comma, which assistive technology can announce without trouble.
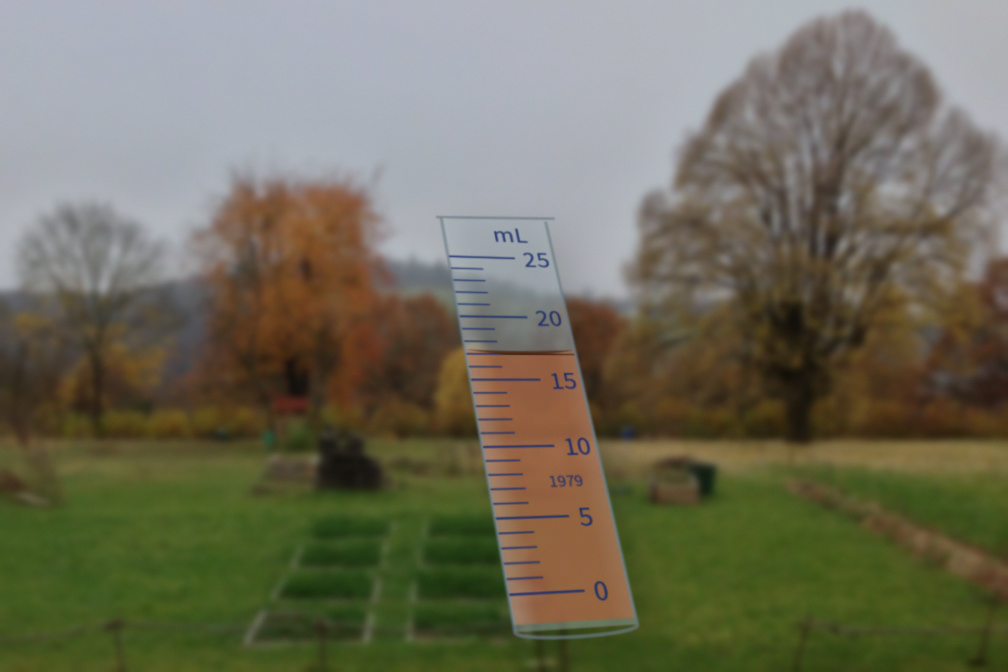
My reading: {"value": 17, "unit": "mL"}
